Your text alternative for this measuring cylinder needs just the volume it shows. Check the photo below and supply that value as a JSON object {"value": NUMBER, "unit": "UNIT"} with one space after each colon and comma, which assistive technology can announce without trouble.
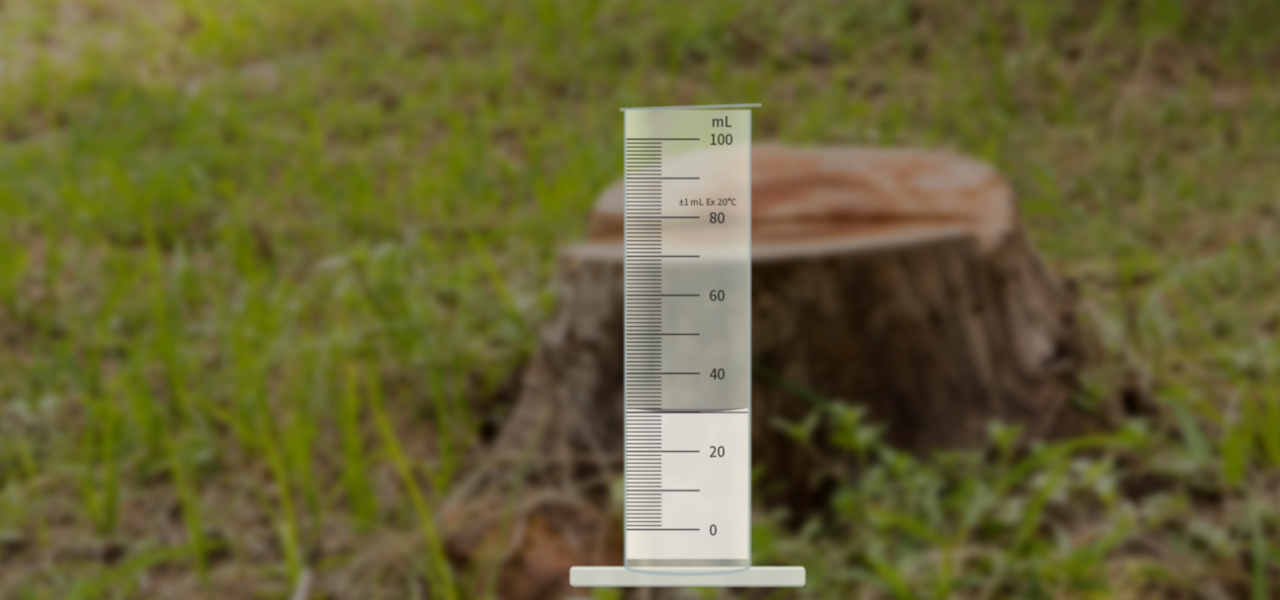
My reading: {"value": 30, "unit": "mL"}
